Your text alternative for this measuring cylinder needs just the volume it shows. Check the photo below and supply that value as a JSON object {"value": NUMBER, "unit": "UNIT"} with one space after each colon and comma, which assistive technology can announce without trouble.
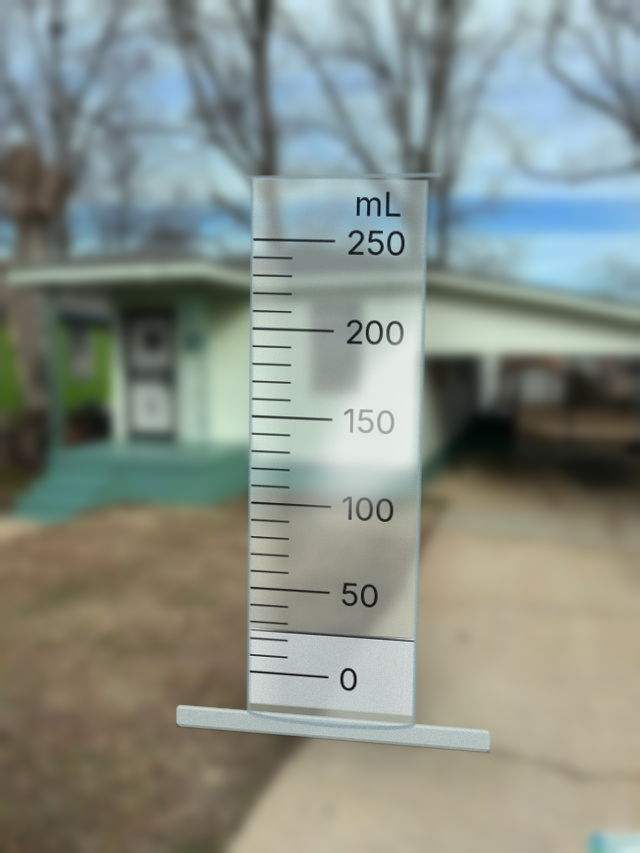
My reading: {"value": 25, "unit": "mL"}
